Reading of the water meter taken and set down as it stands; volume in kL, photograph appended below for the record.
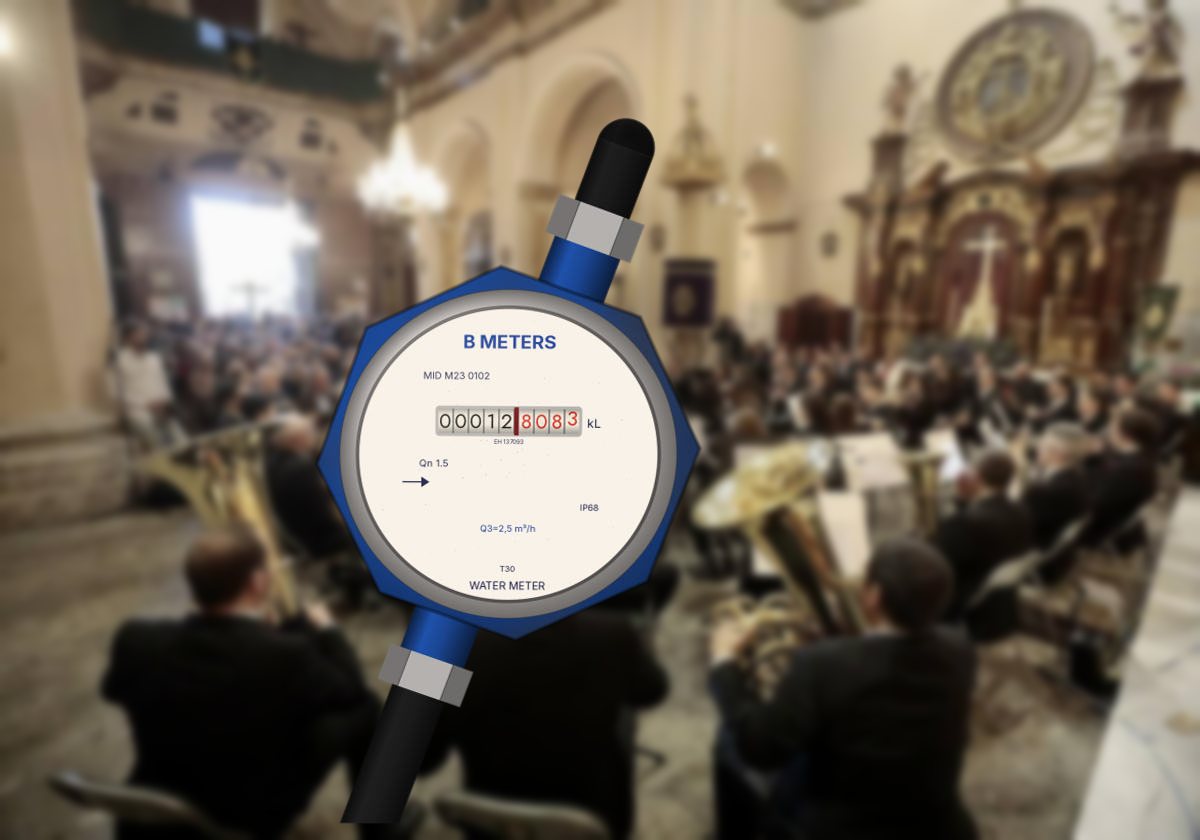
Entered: 12.8083 kL
